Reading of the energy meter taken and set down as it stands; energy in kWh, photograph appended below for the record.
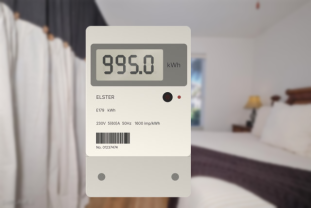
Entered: 995.0 kWh
